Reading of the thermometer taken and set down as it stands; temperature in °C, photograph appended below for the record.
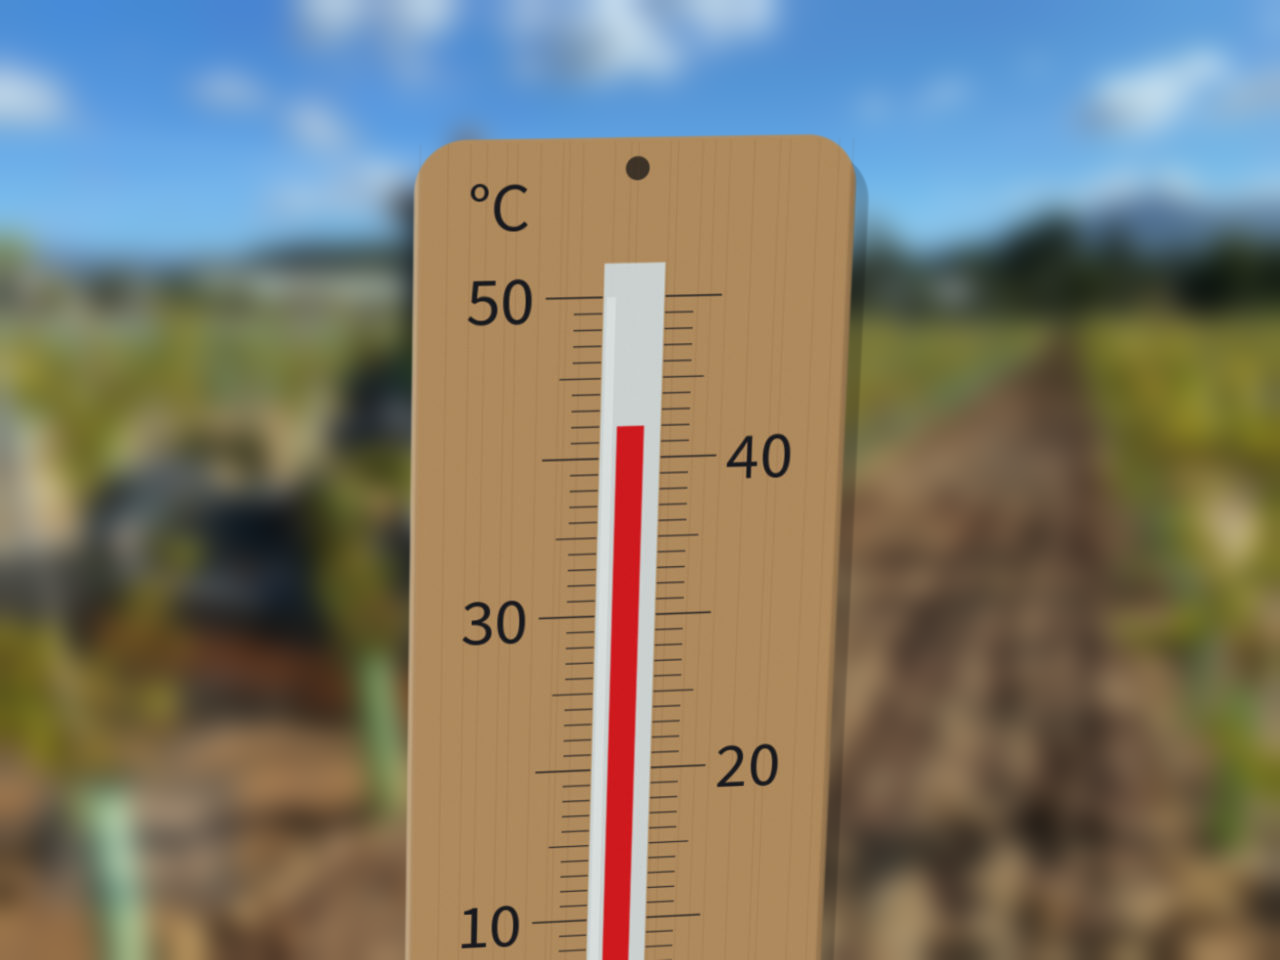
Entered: 42 °C
